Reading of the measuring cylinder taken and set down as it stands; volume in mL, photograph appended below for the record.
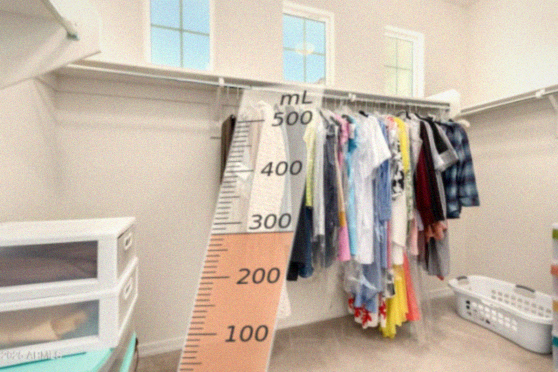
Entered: 280 mL
